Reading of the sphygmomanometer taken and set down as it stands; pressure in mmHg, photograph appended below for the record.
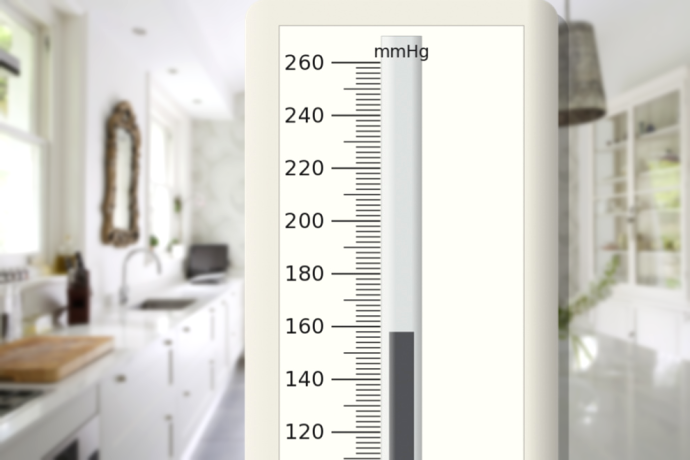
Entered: 158 mmHg
